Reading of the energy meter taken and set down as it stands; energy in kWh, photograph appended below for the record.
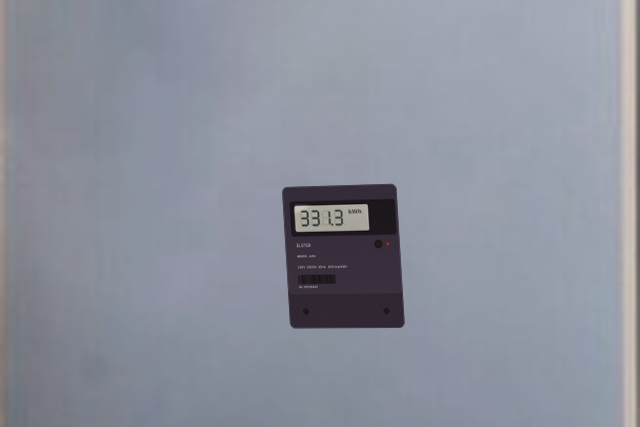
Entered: 331.3 kWh
